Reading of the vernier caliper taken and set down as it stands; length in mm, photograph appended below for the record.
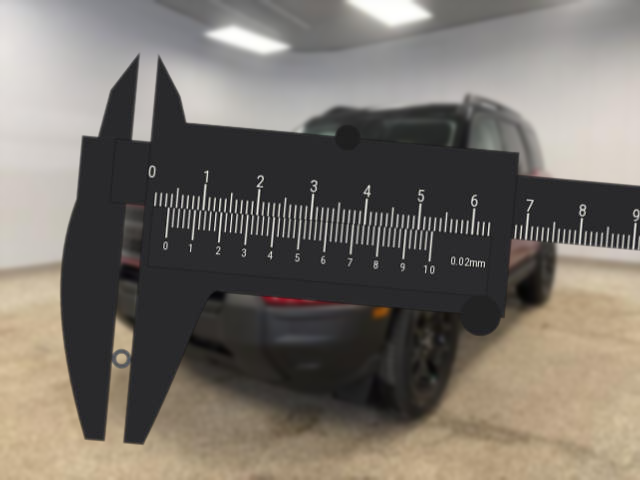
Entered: 3.6 mm
